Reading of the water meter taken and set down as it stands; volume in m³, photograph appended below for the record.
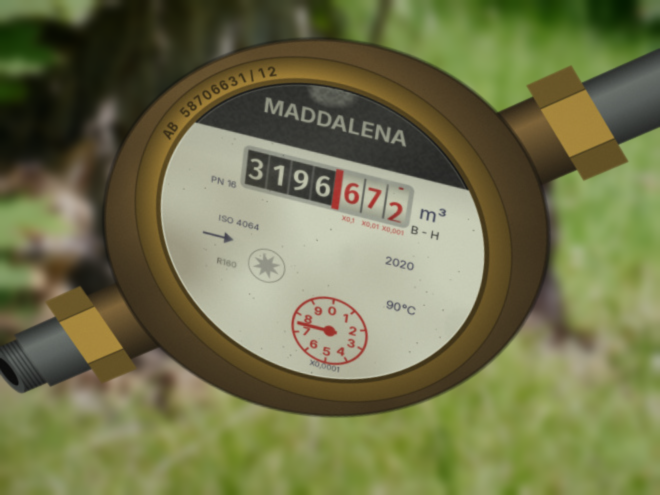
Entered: 3196.6717 m³
